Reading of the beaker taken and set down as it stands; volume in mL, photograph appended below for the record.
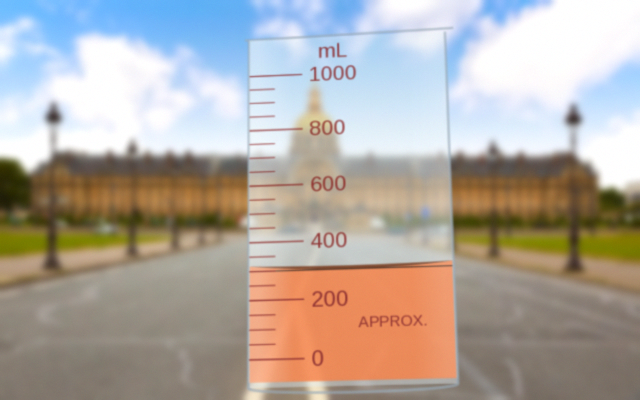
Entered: 300 mL
